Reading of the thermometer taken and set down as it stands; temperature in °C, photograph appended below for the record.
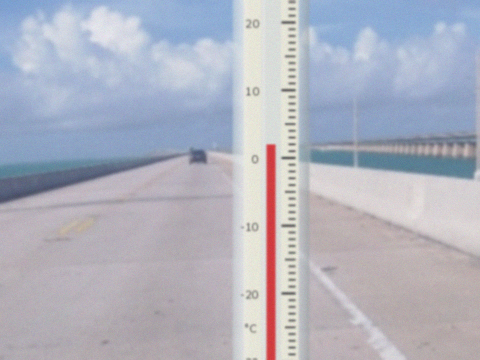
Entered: 2 °C
